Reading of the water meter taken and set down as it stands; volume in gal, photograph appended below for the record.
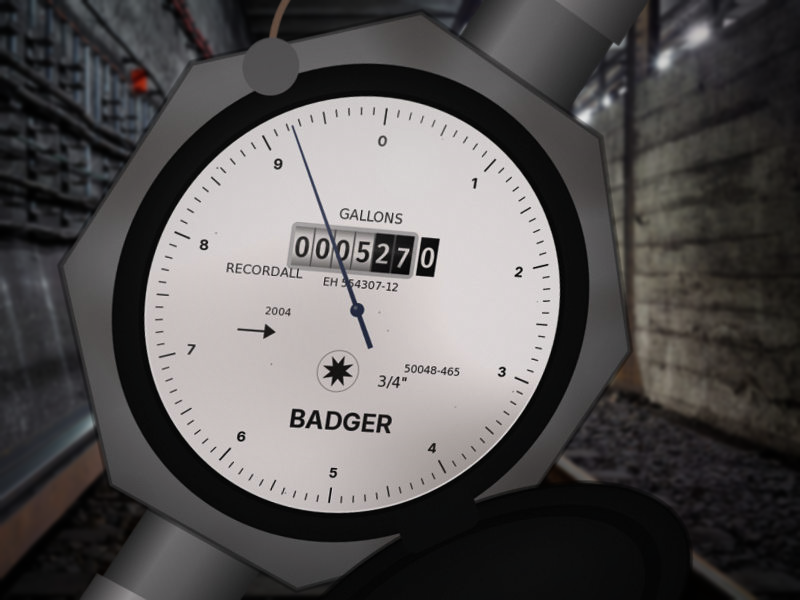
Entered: 5269.2 gal
